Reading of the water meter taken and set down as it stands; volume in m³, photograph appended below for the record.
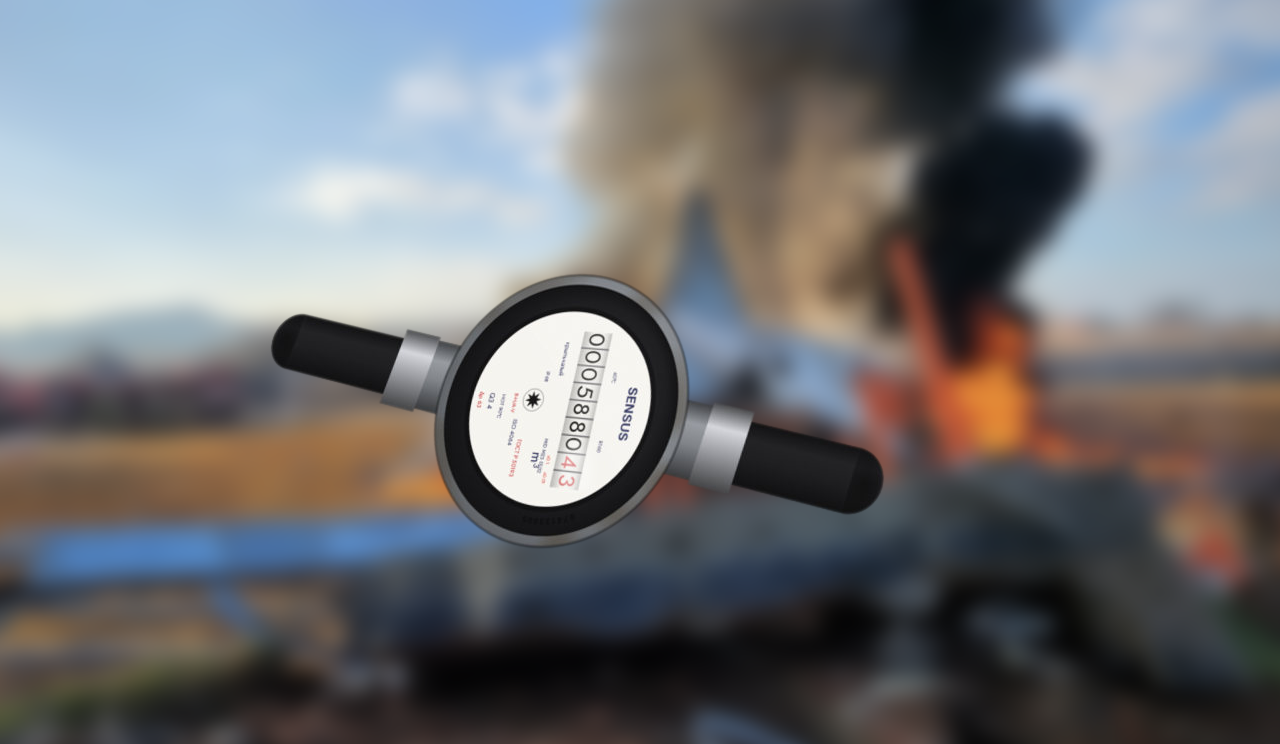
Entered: 5880.43 m³
